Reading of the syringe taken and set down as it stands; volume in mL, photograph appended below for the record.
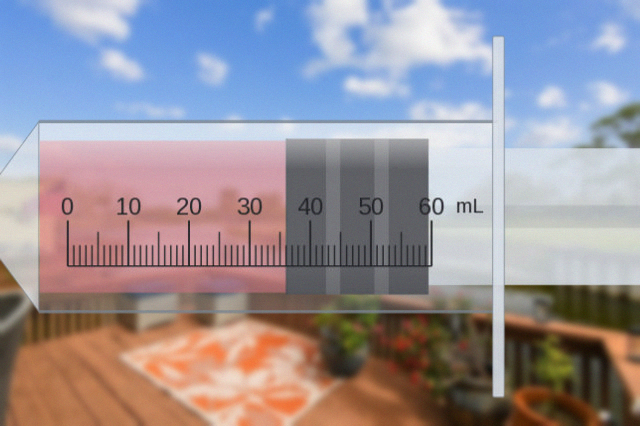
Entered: 36 mL
